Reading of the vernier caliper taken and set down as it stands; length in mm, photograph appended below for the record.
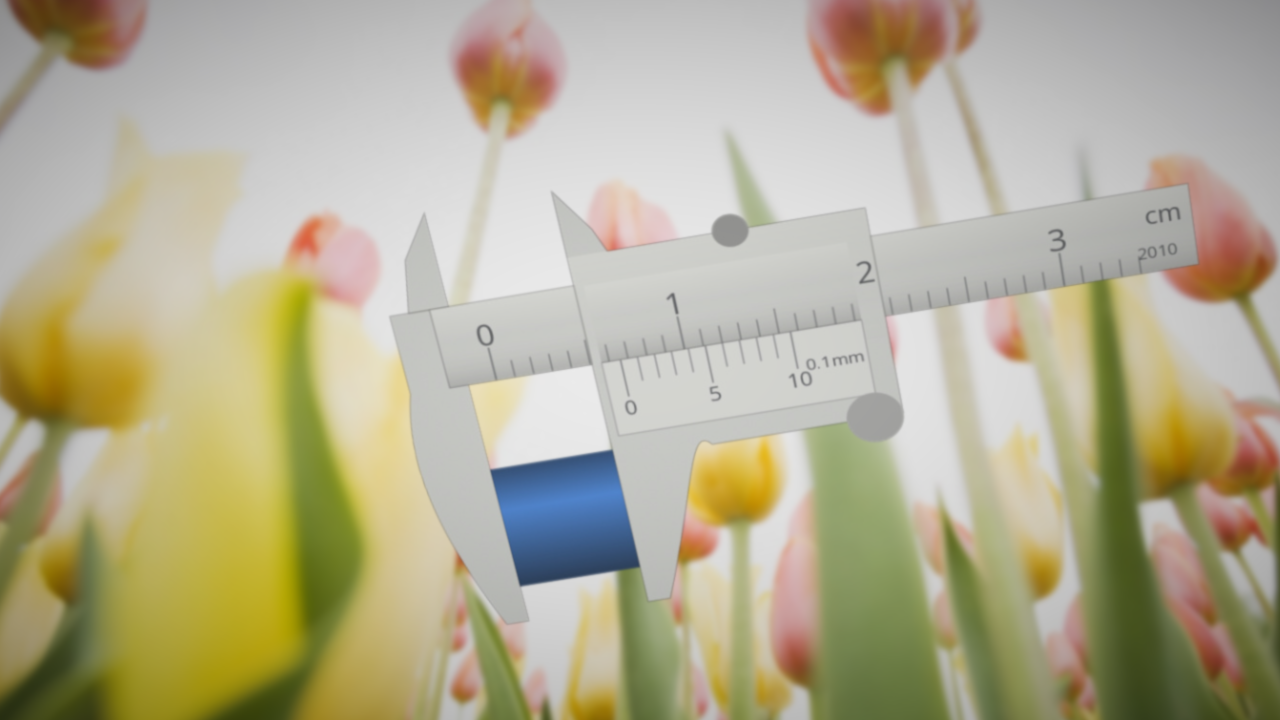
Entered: 6.6 mm
